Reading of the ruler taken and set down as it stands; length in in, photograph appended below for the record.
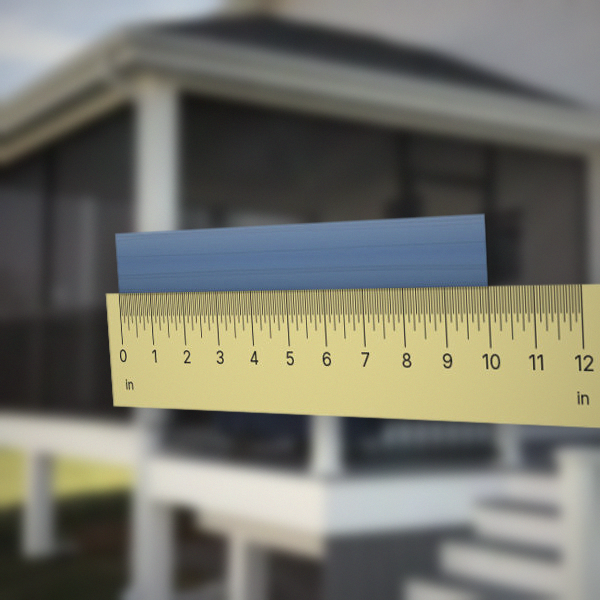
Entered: 10 in
